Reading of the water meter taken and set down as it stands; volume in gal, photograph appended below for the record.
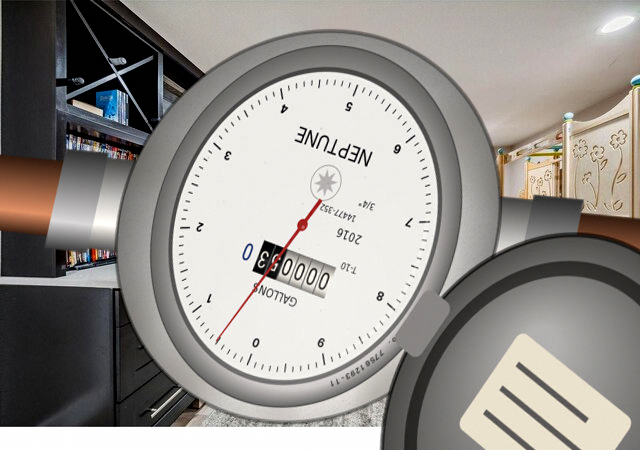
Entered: 530.5 gal
